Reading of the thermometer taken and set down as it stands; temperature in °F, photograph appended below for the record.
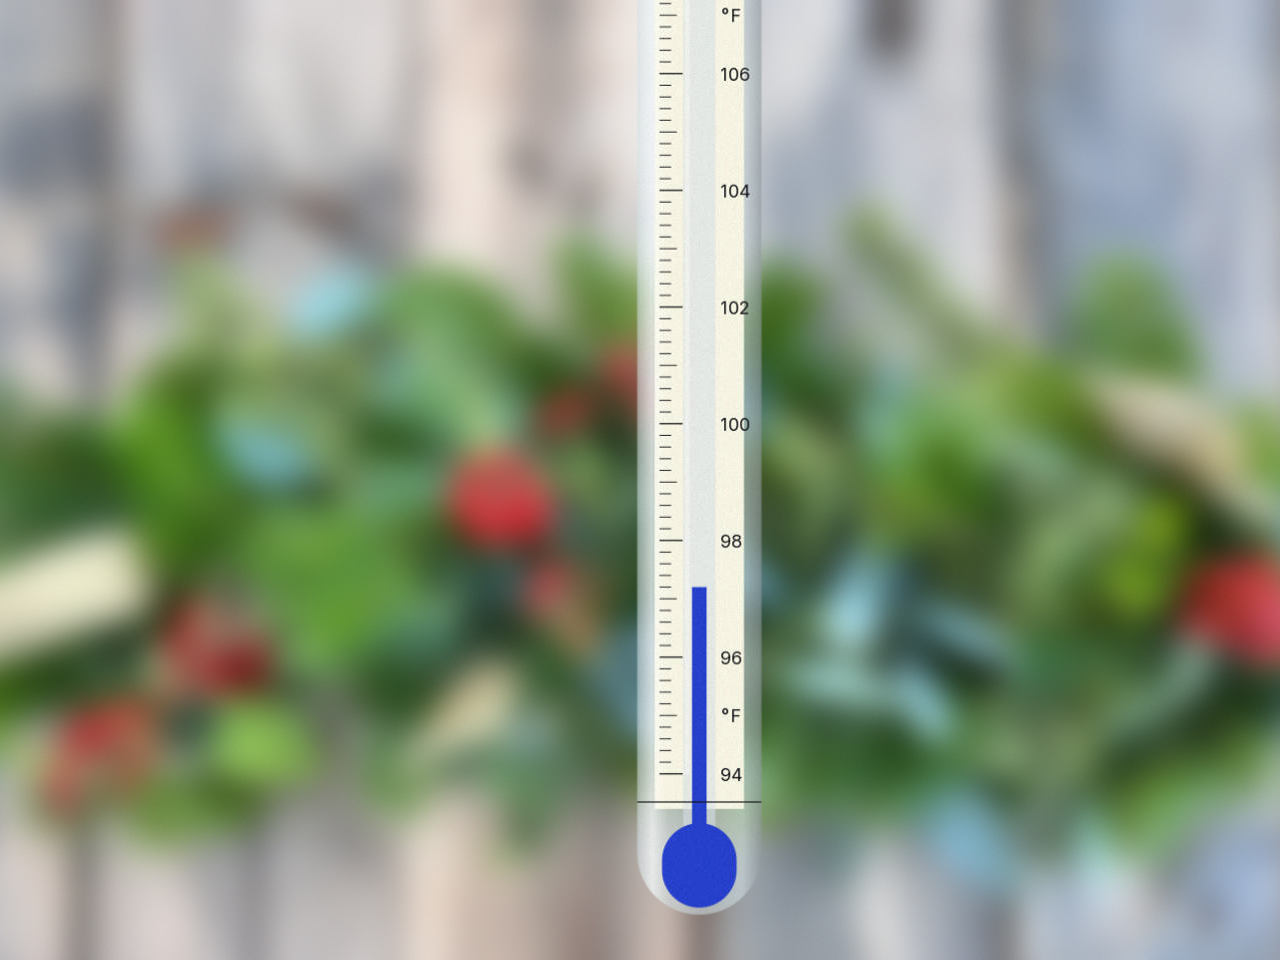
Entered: 97.2 °F
